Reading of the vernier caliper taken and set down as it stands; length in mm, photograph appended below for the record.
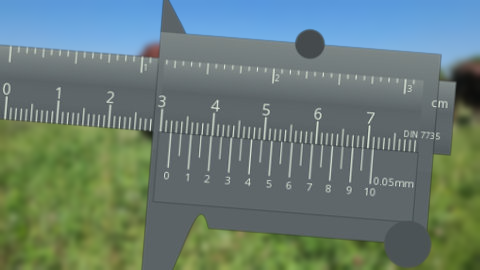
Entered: 32.0 mm
